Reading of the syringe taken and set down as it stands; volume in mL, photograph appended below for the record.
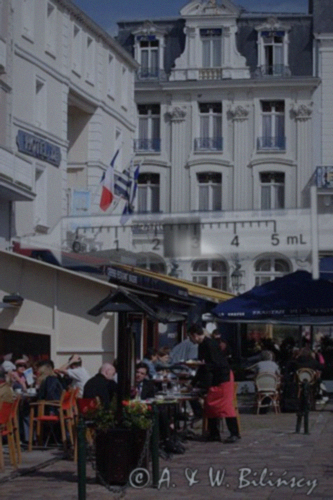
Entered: 2.2 mL
